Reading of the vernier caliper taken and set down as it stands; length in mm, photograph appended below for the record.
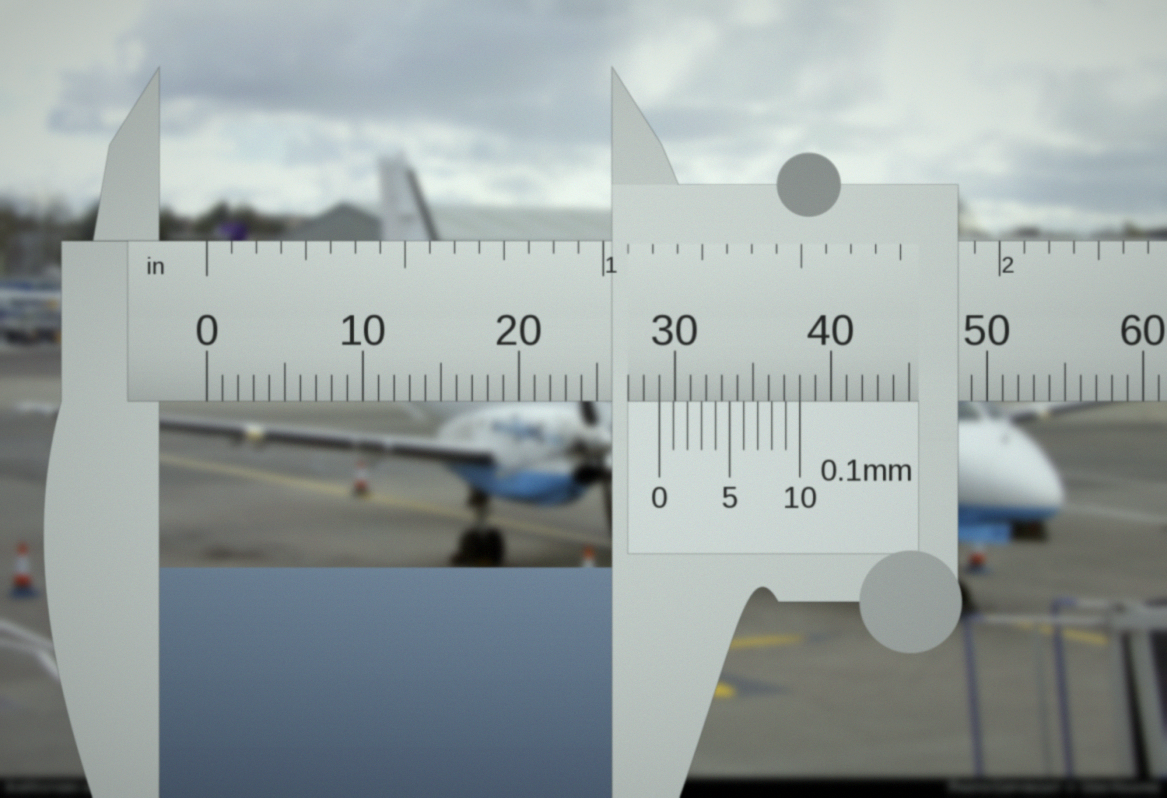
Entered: 29.0 mm
